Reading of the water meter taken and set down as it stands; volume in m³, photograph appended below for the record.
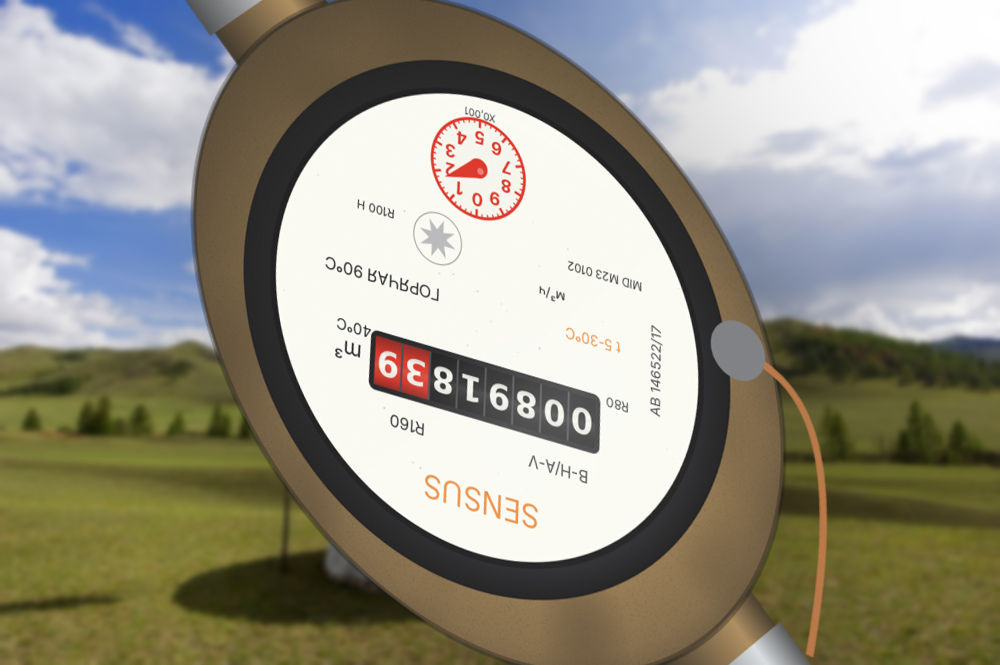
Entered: 8918.391 m³
